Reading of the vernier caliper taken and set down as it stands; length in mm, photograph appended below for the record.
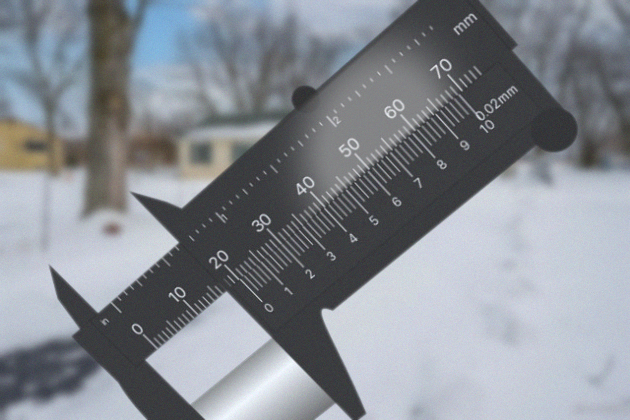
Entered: 20.2 mm
